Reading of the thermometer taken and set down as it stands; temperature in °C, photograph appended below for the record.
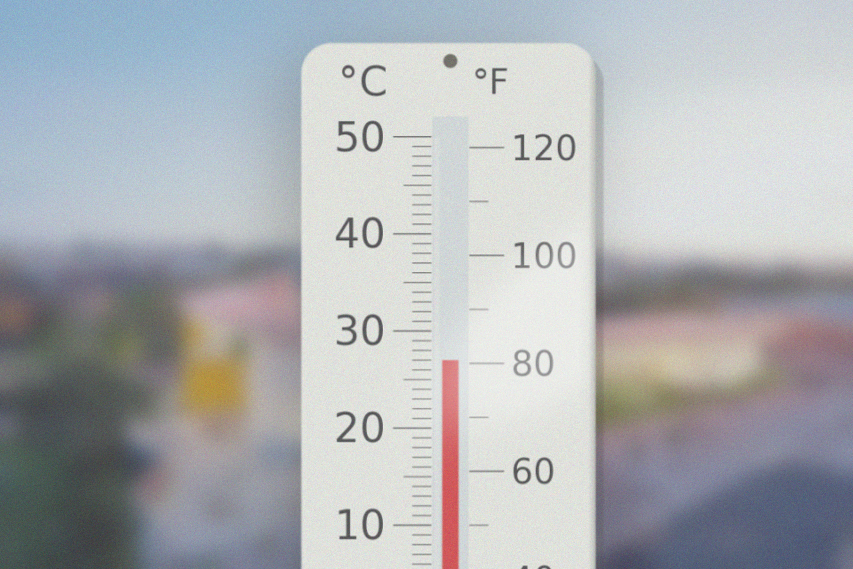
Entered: 27 °C
